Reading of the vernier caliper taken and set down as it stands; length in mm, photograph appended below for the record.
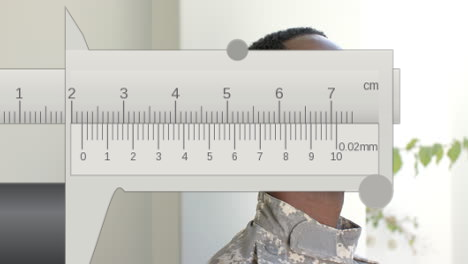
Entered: 22.0 mm
